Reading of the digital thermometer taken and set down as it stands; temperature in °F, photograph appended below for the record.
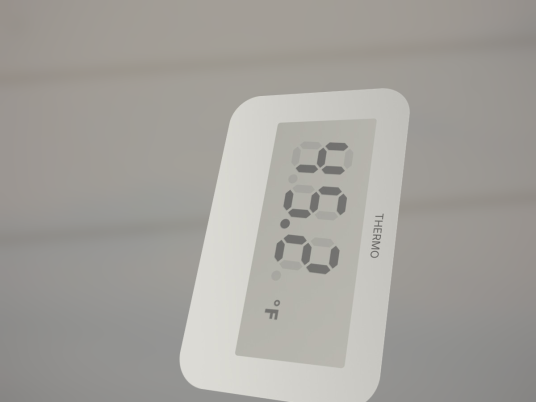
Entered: 45.2 °F
